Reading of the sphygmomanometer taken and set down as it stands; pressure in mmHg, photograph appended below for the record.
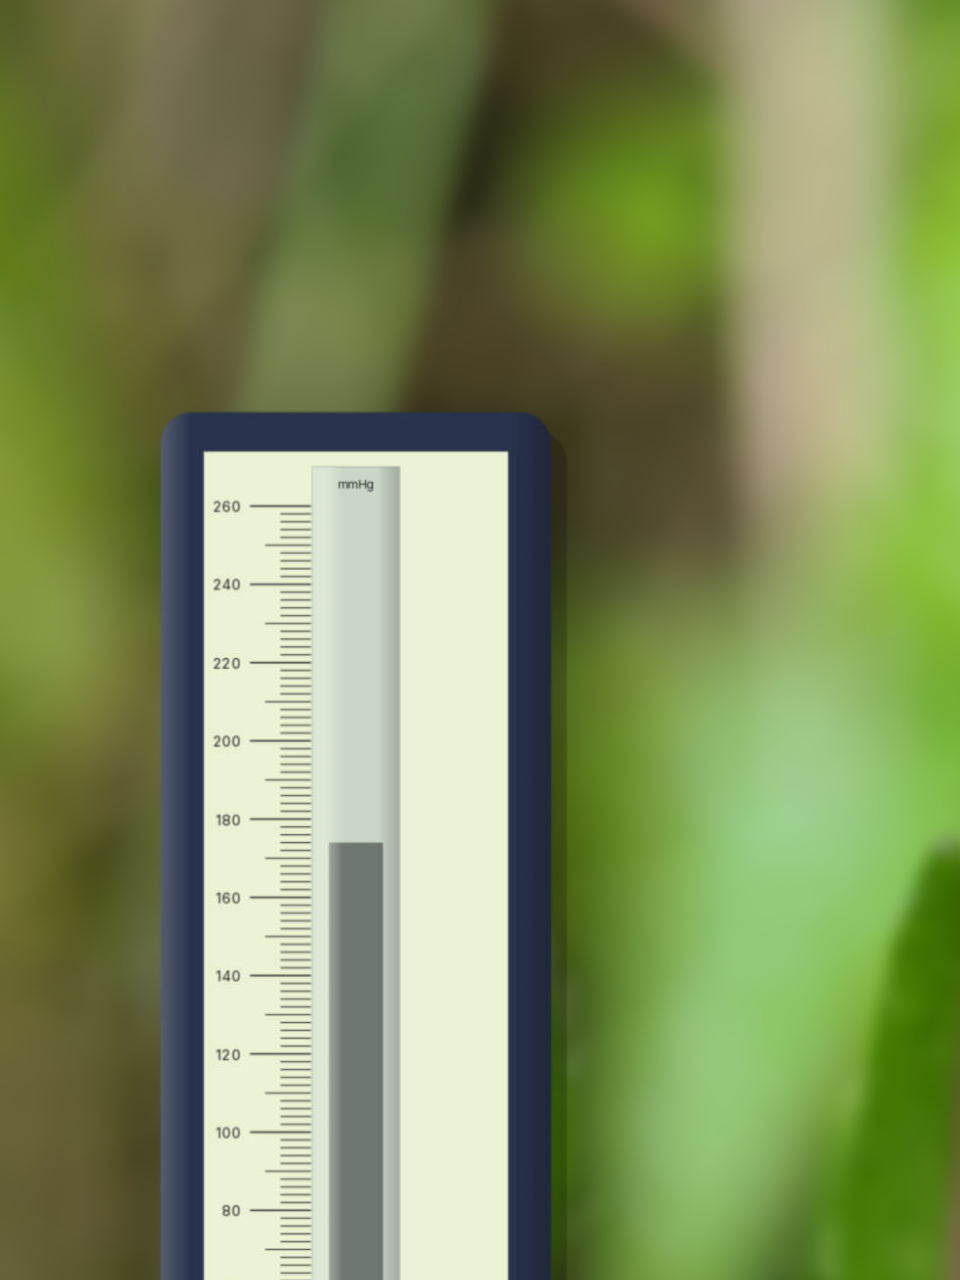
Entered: 174 mmHg
